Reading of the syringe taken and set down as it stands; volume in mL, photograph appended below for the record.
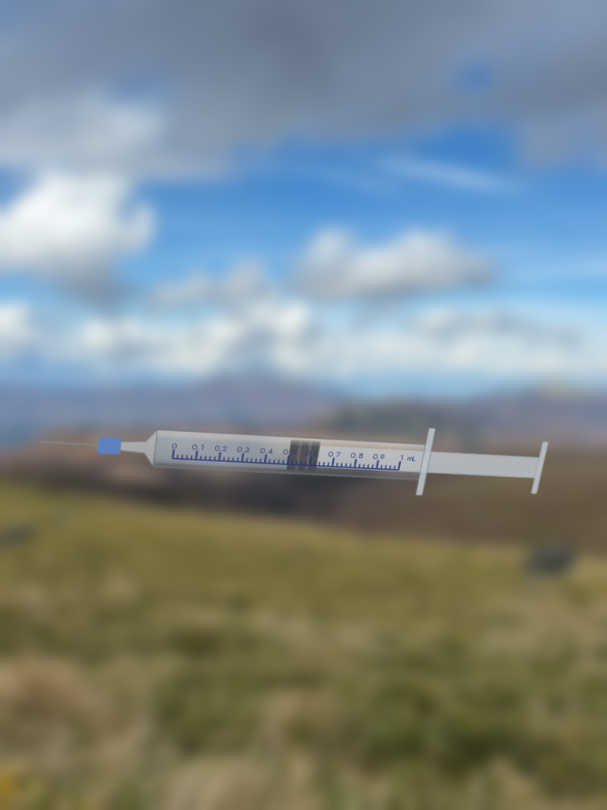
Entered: 0.5 mL
